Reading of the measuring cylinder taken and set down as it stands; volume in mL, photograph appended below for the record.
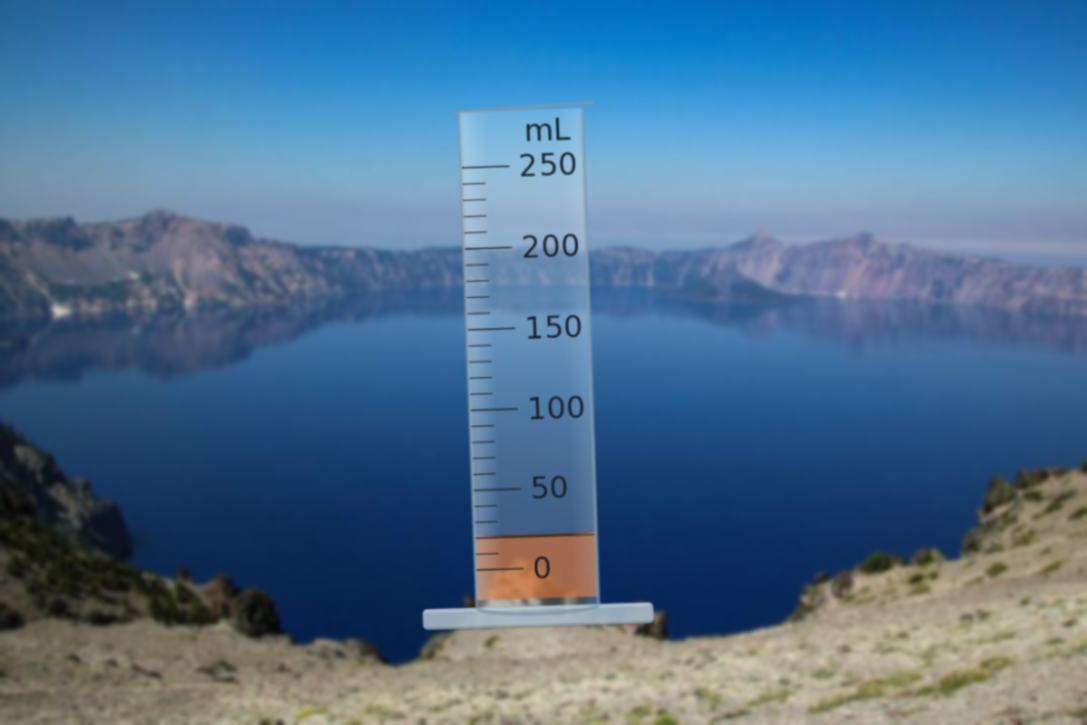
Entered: 20 mL
